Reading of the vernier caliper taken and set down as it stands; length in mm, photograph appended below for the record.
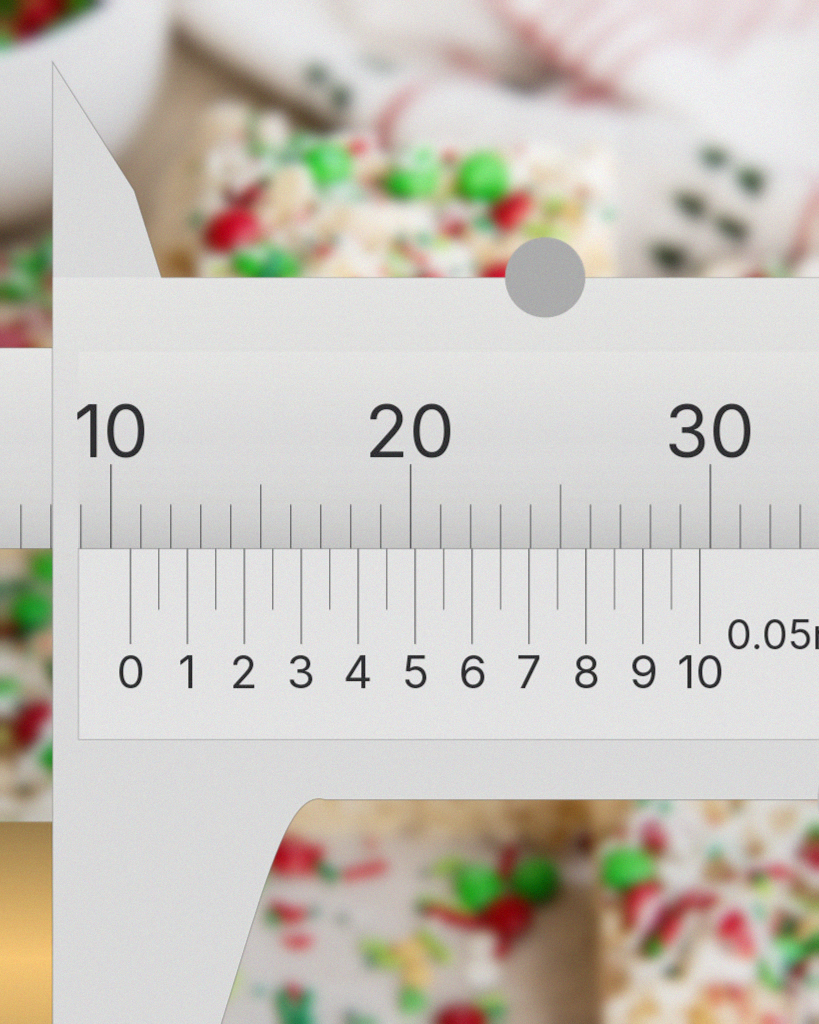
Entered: 10.65 mm
